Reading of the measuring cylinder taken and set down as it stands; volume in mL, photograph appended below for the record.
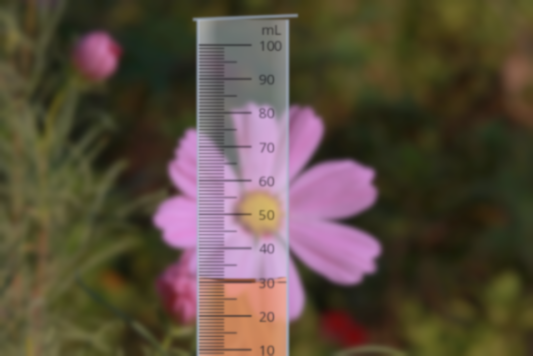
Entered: 30 mL
